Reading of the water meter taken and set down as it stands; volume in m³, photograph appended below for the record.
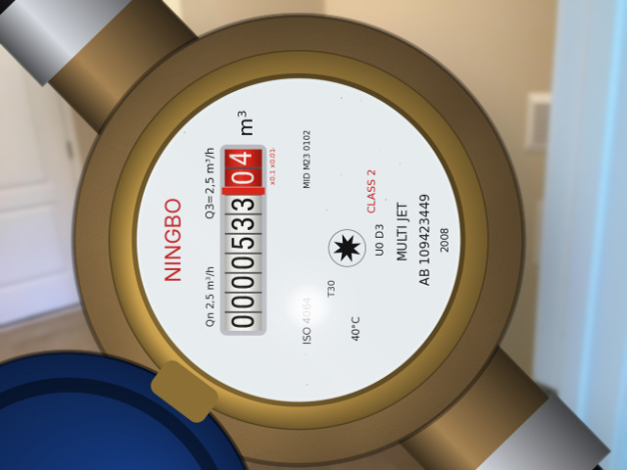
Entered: 533.04 m³
